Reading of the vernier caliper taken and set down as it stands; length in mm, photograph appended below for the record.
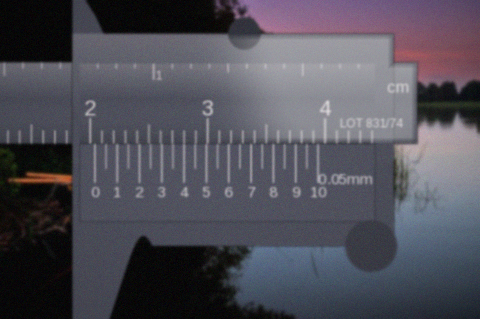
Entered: 20.4 mm
